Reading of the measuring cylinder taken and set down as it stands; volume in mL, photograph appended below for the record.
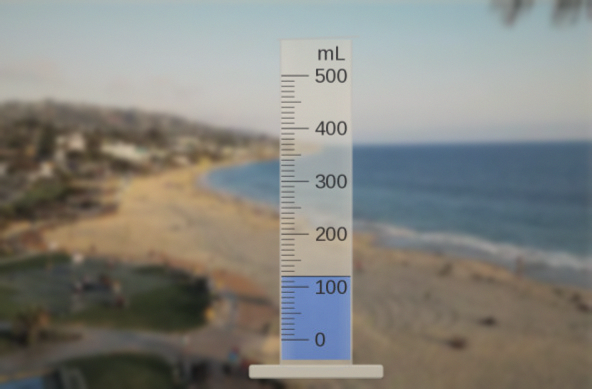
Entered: 120 mL
